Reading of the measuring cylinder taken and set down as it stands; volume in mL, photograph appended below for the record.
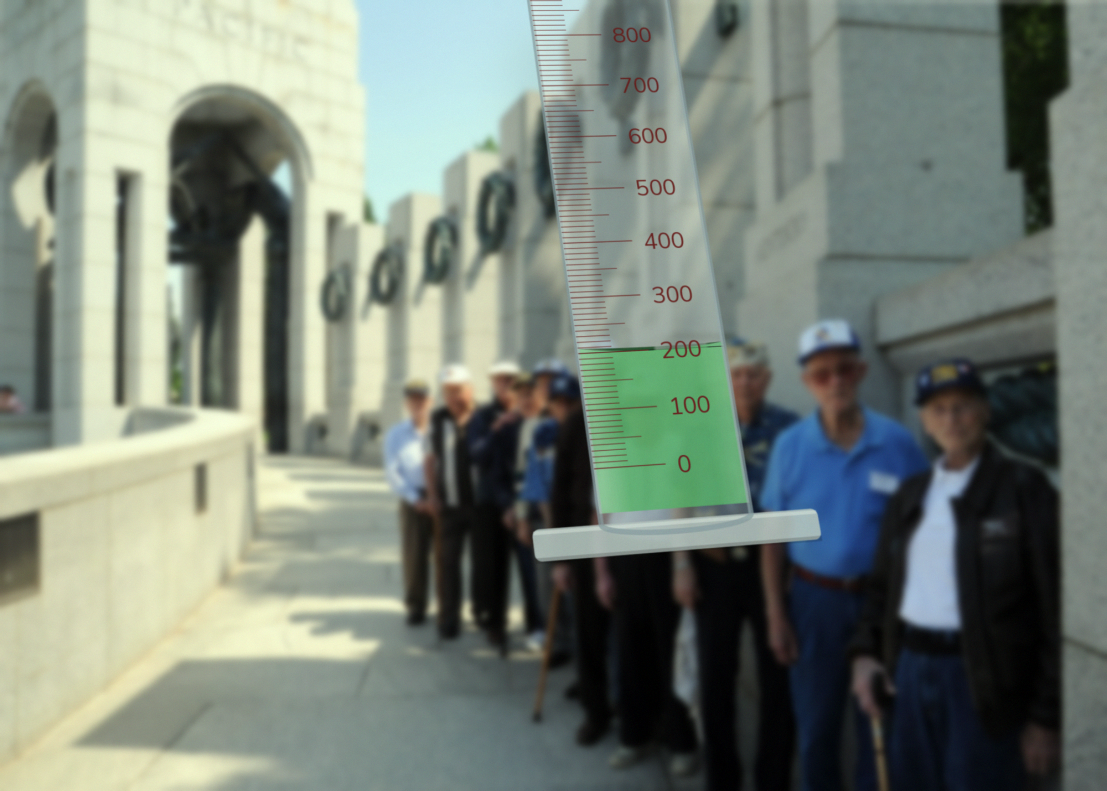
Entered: 200 mL
